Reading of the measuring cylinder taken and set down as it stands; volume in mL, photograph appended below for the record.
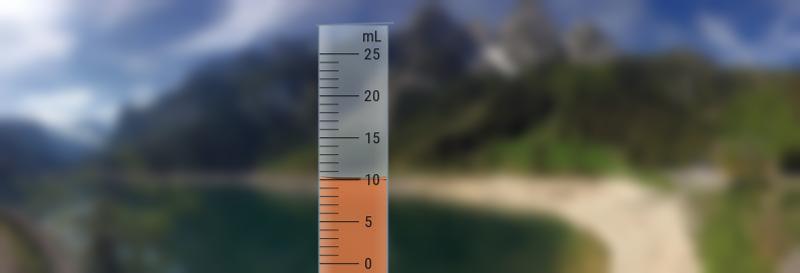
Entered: 10 mL
